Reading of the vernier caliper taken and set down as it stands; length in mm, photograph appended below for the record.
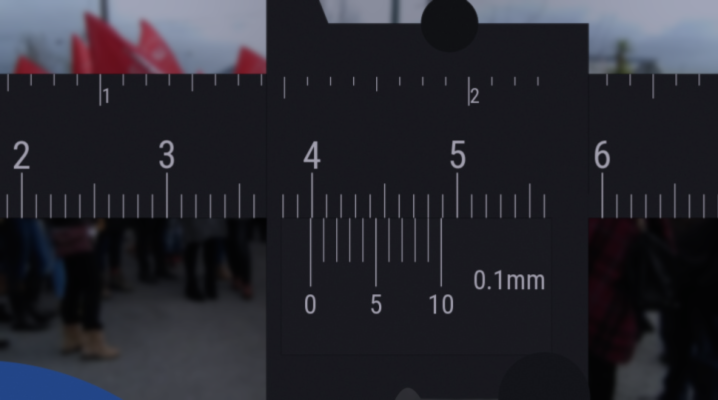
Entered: 39.9 mm
